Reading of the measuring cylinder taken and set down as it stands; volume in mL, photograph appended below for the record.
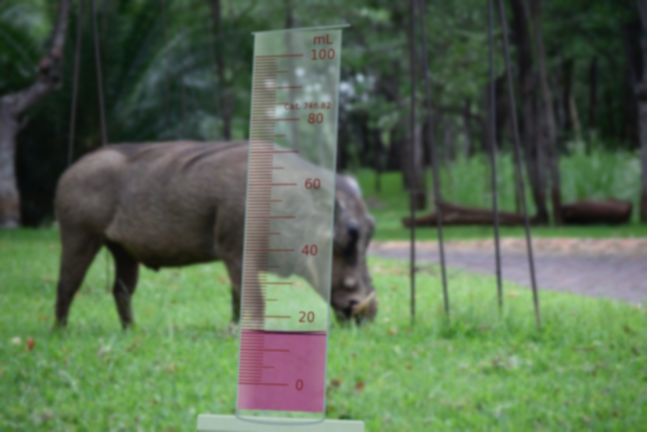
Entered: 15 mL
